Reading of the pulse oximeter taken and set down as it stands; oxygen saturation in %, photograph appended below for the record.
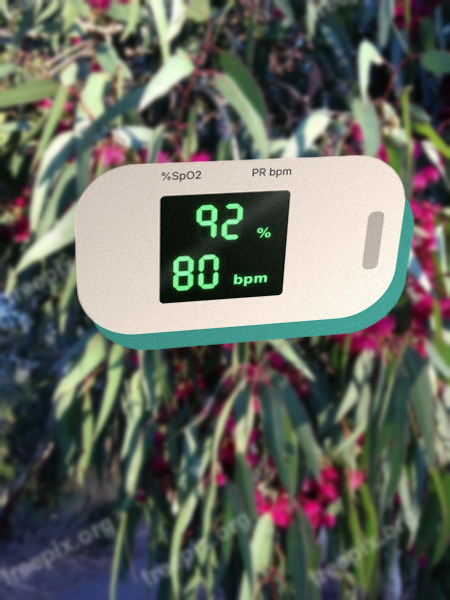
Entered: 92 %
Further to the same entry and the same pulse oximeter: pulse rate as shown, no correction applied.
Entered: 80 bpm
